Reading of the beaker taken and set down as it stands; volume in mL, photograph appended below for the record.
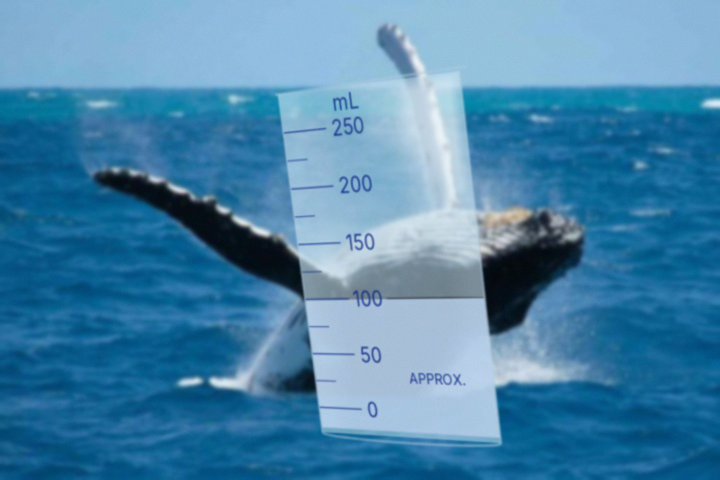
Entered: 100 mL
